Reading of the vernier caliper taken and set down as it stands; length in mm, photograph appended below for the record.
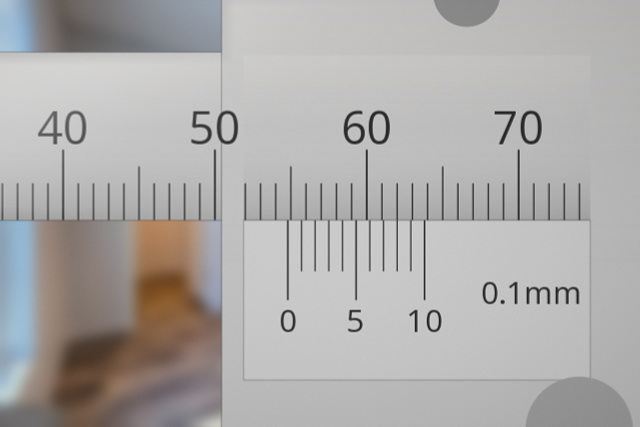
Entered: 54.8 mm
